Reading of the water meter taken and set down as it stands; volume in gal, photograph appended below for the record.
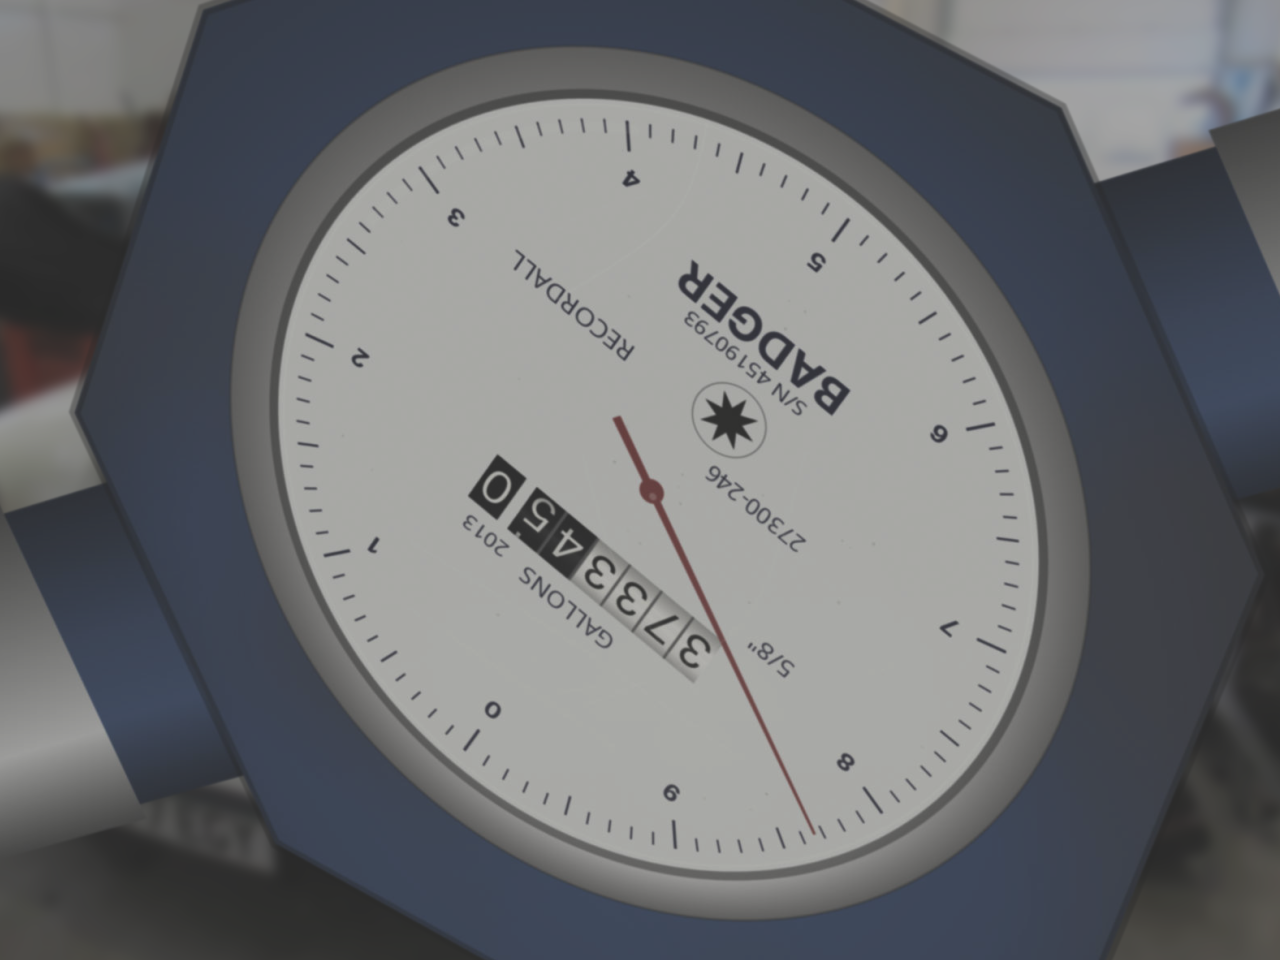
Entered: 3733448.3 gal
